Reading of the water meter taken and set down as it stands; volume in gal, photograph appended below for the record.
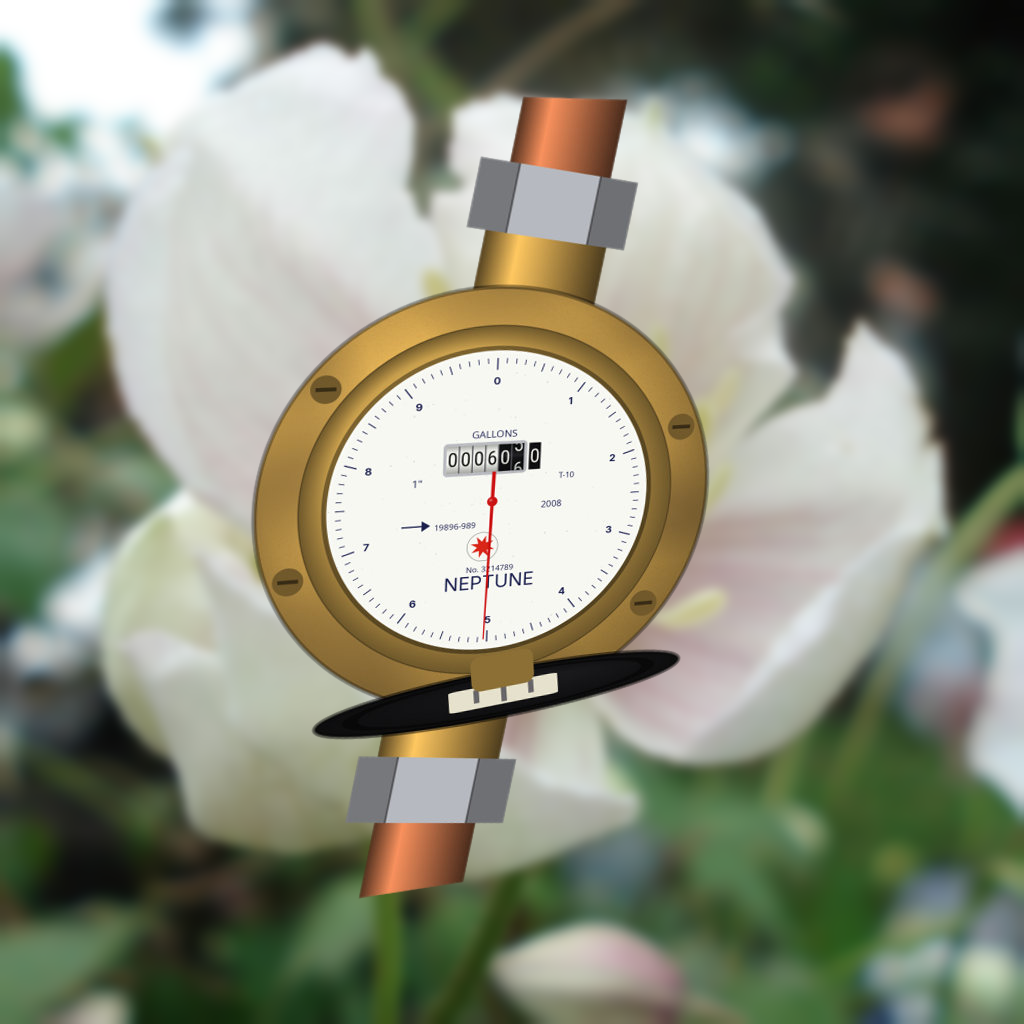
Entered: 6055.0 gal
